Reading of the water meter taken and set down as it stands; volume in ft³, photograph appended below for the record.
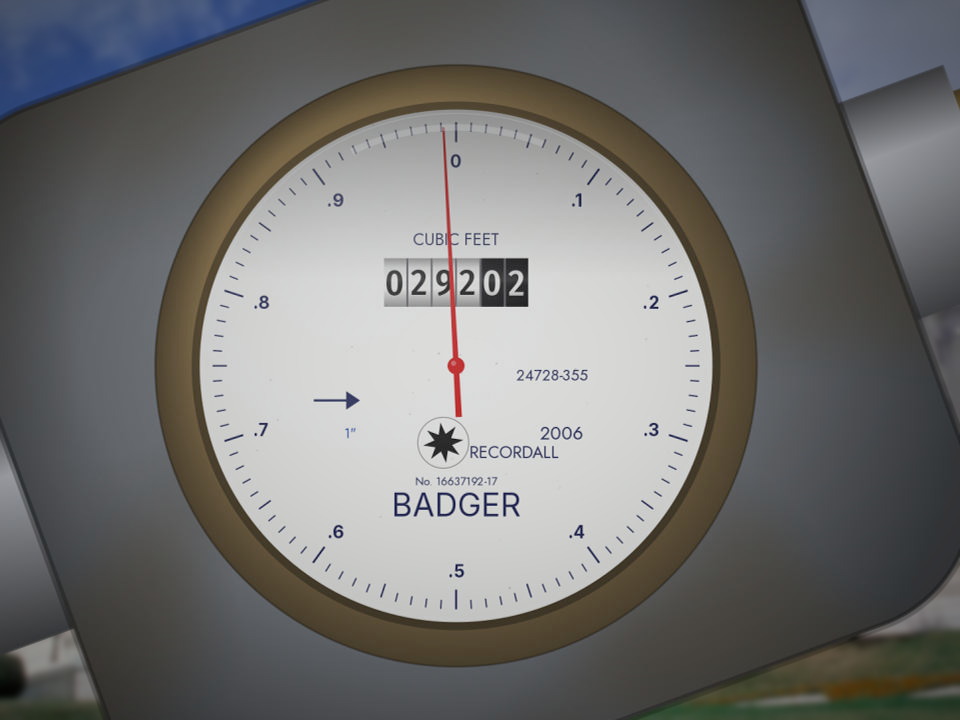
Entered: 29201.99 ft³
